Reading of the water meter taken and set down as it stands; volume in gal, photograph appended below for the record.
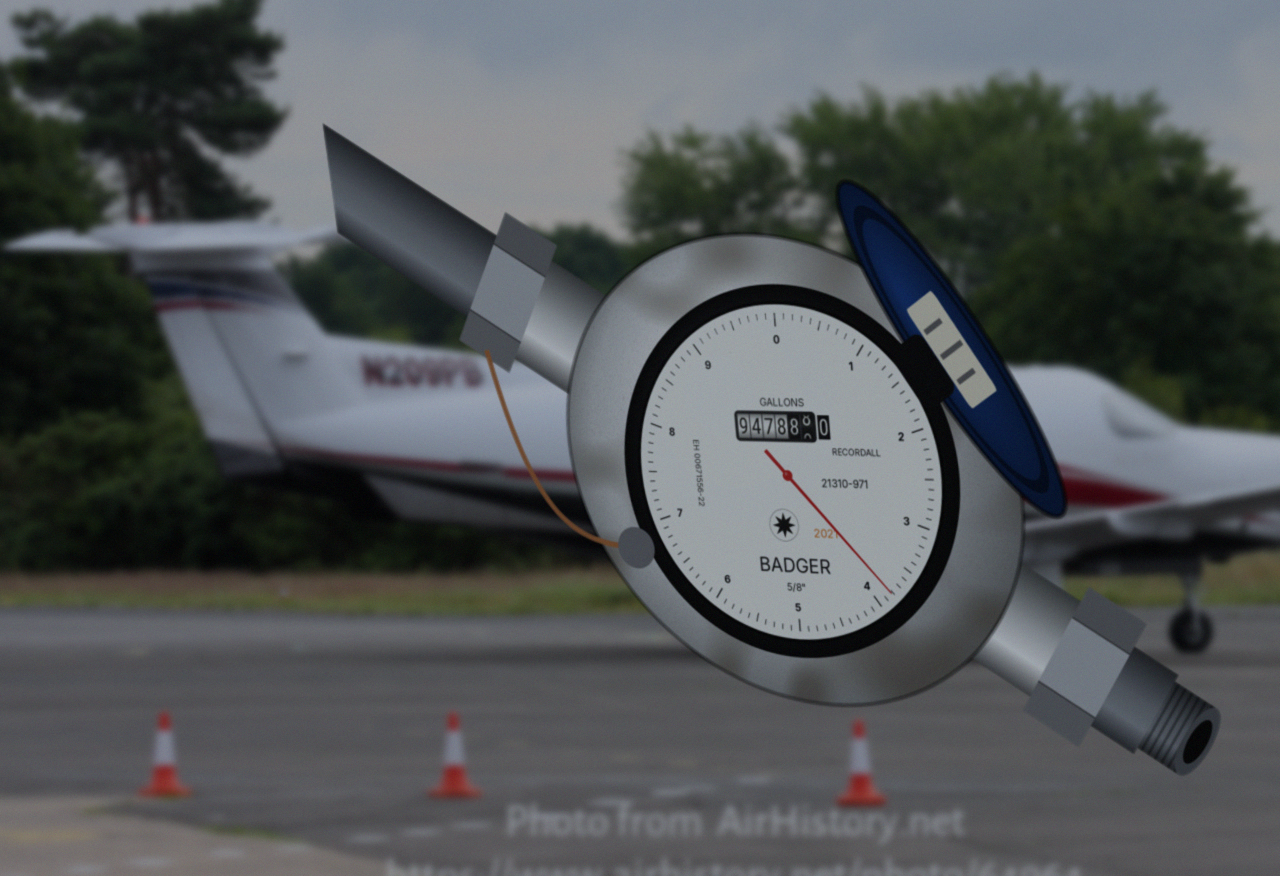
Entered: 9478883.8 gal
